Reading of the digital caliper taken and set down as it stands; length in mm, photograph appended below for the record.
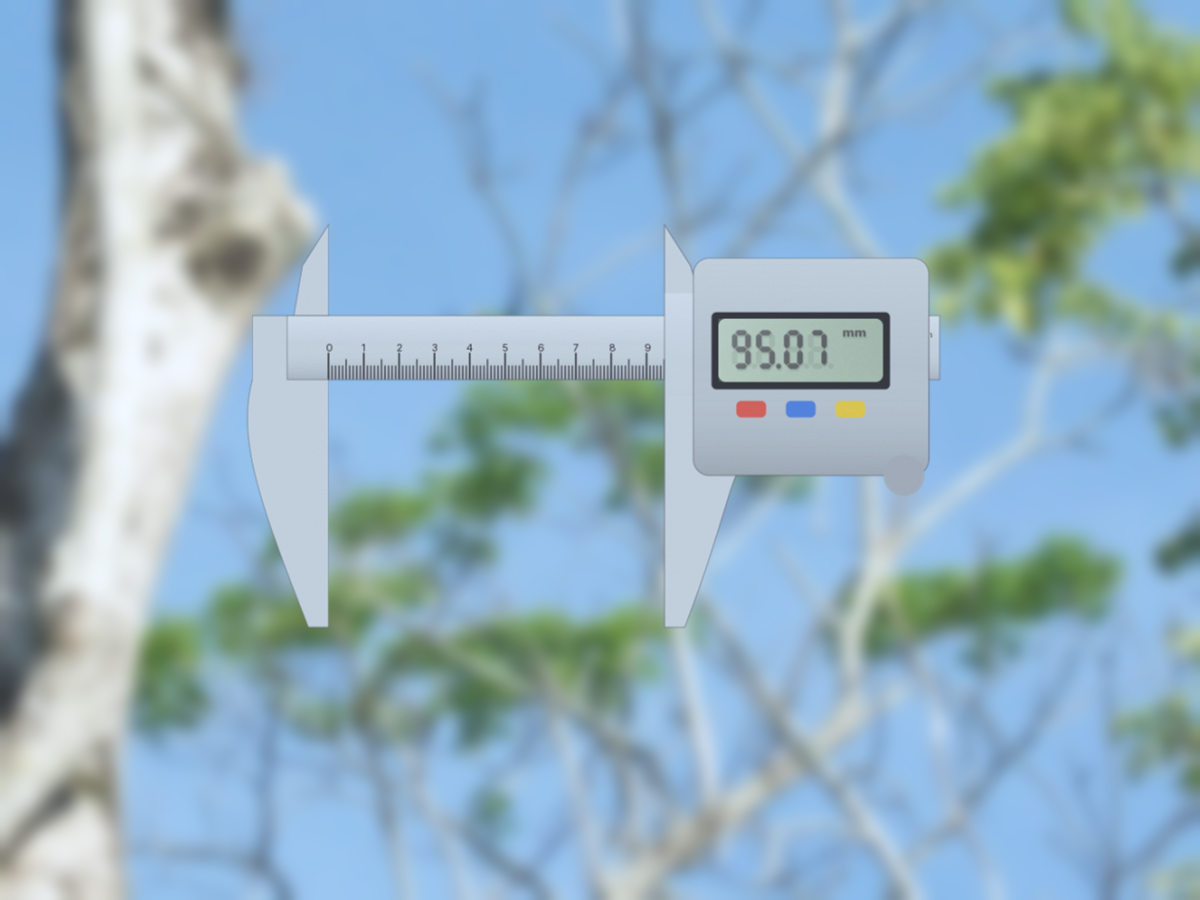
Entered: 95.07 mm
